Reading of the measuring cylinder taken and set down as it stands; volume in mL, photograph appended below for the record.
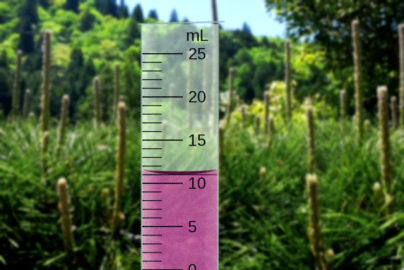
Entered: 11 mL
